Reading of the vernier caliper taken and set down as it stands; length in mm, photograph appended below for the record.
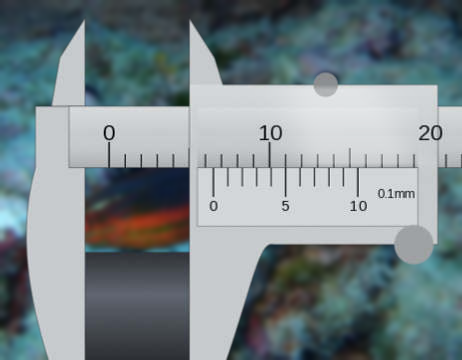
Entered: 6.5 mm
